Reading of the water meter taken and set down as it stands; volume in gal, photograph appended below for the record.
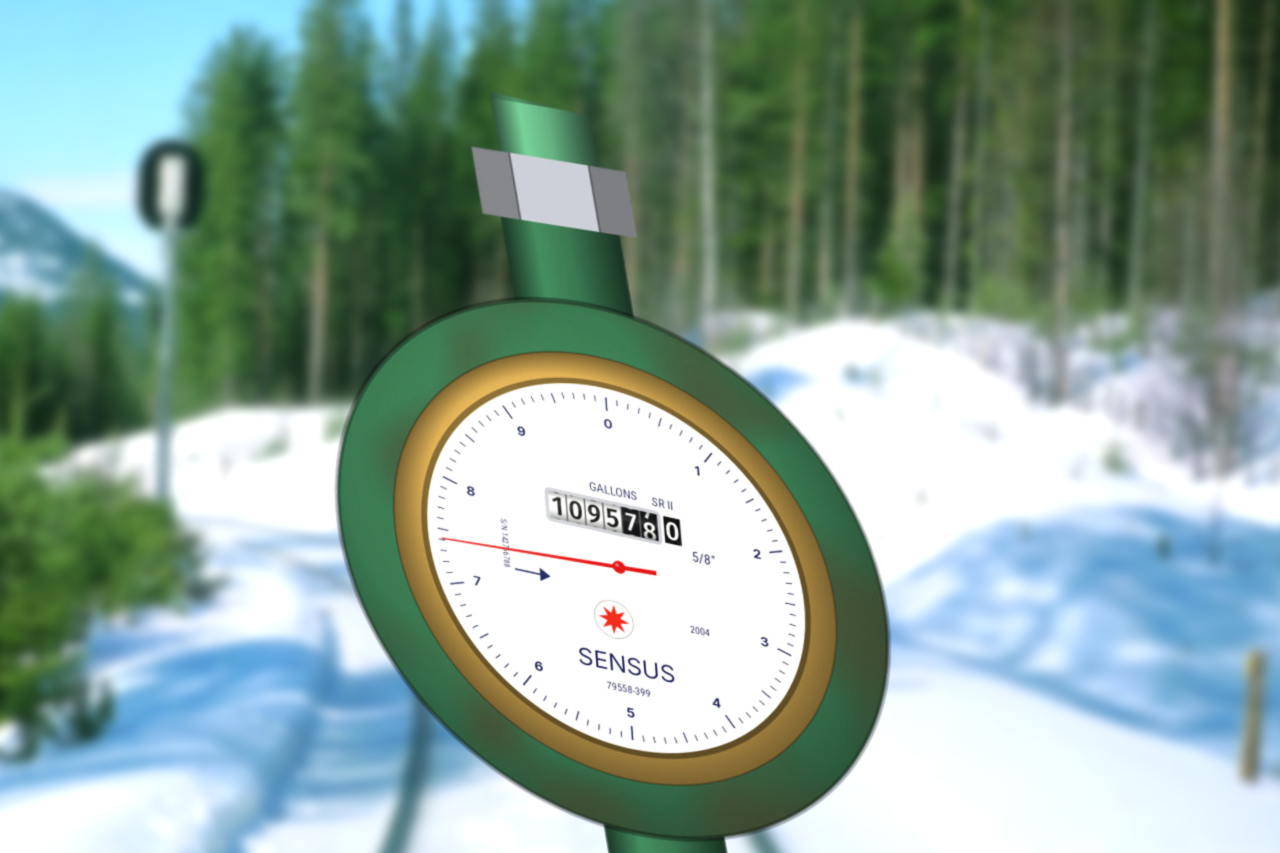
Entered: 1095777.4 gal
